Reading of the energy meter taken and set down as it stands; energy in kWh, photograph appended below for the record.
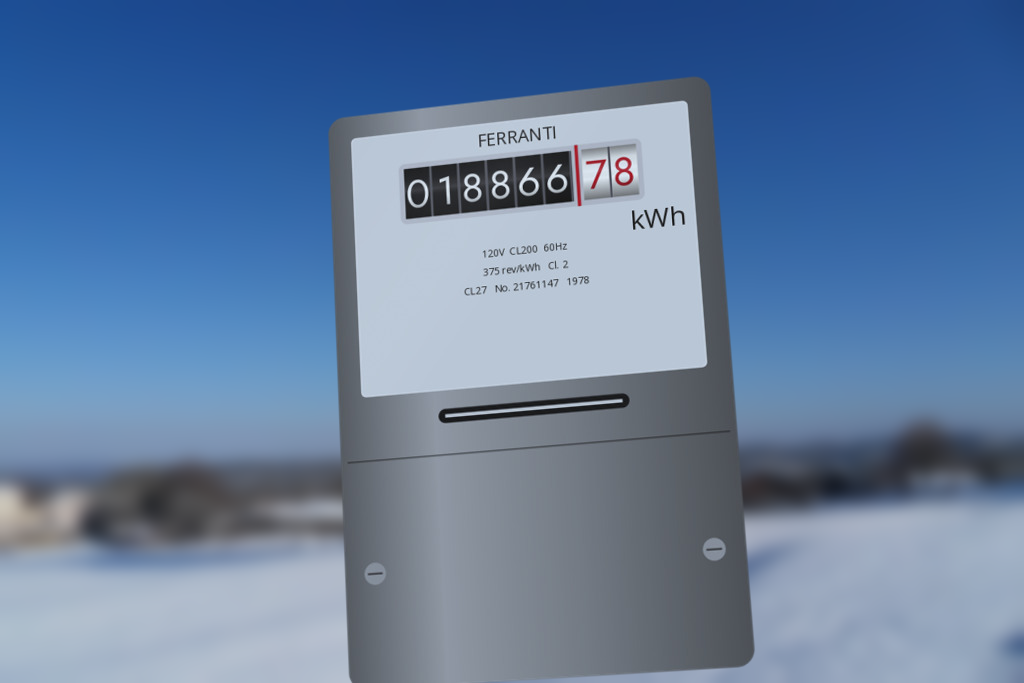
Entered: 18866.78 kWh
